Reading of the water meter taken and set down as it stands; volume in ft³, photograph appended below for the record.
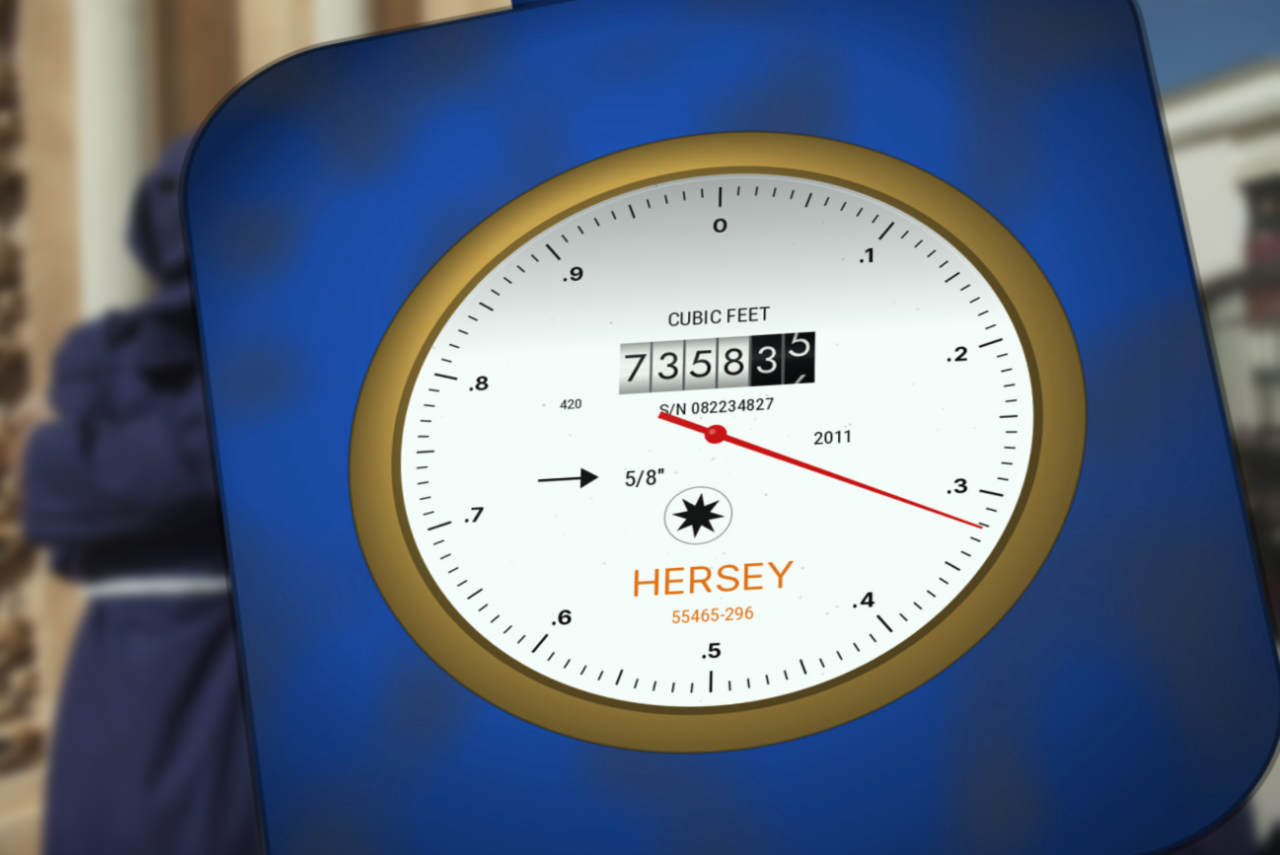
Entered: 735835.32 ft³
